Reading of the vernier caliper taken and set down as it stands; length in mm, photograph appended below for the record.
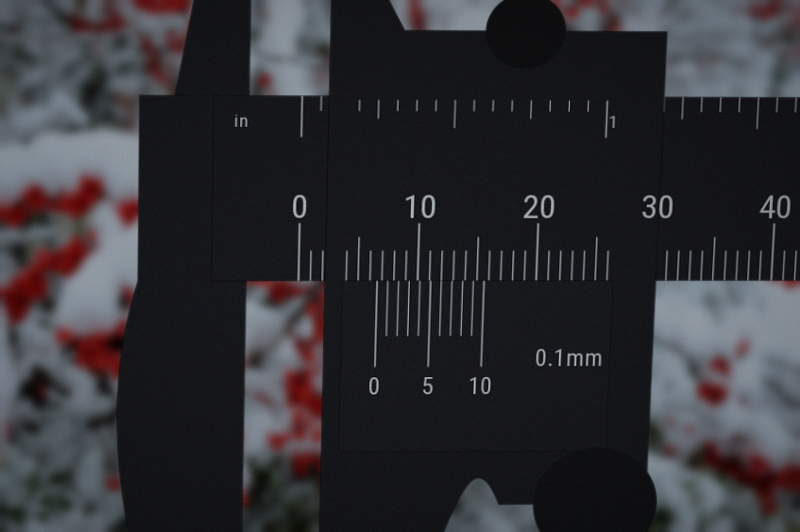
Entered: 6.6 mm
